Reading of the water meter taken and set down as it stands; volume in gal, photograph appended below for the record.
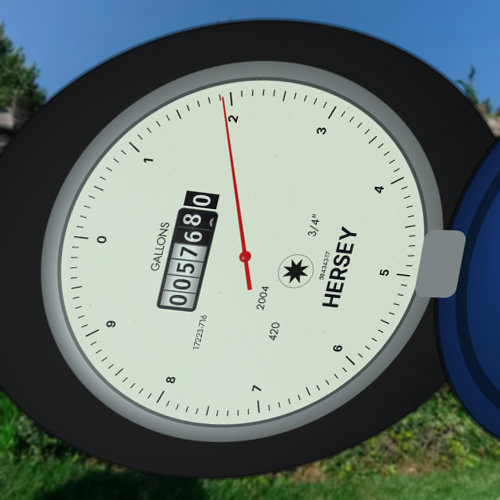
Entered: 57681.9 gal
